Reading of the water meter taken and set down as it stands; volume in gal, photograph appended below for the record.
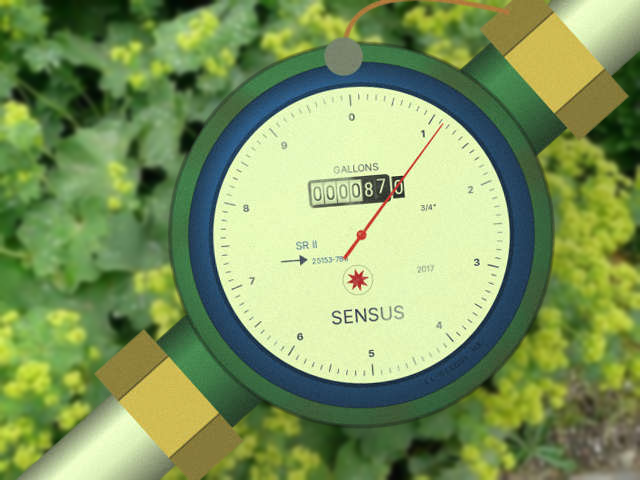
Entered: 871.1 gal
